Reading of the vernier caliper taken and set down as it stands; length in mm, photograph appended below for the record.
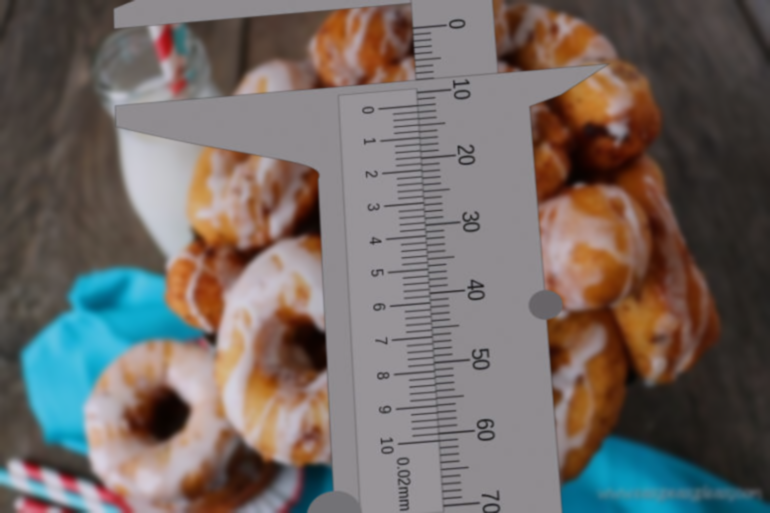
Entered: 12.0 mm
